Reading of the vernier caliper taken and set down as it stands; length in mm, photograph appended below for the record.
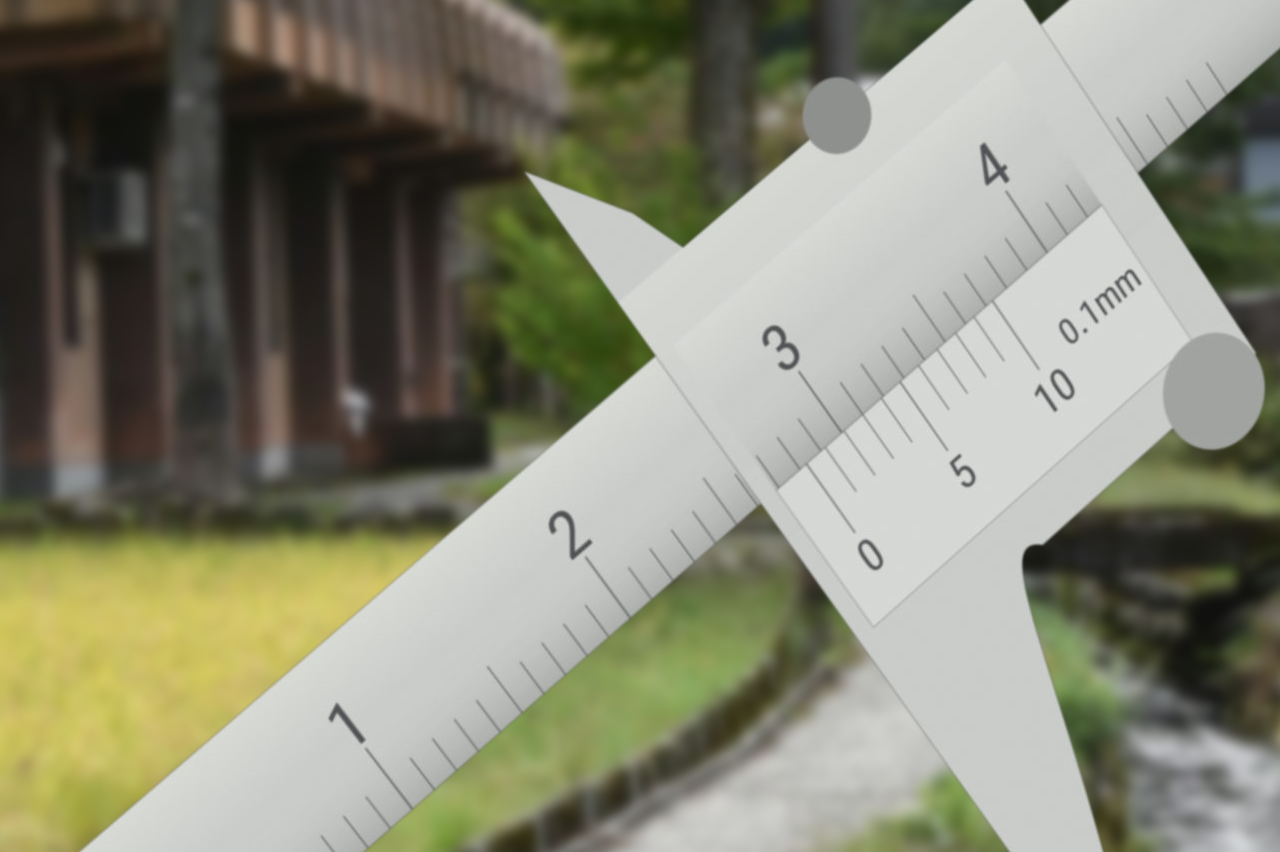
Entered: 28.3 mm
